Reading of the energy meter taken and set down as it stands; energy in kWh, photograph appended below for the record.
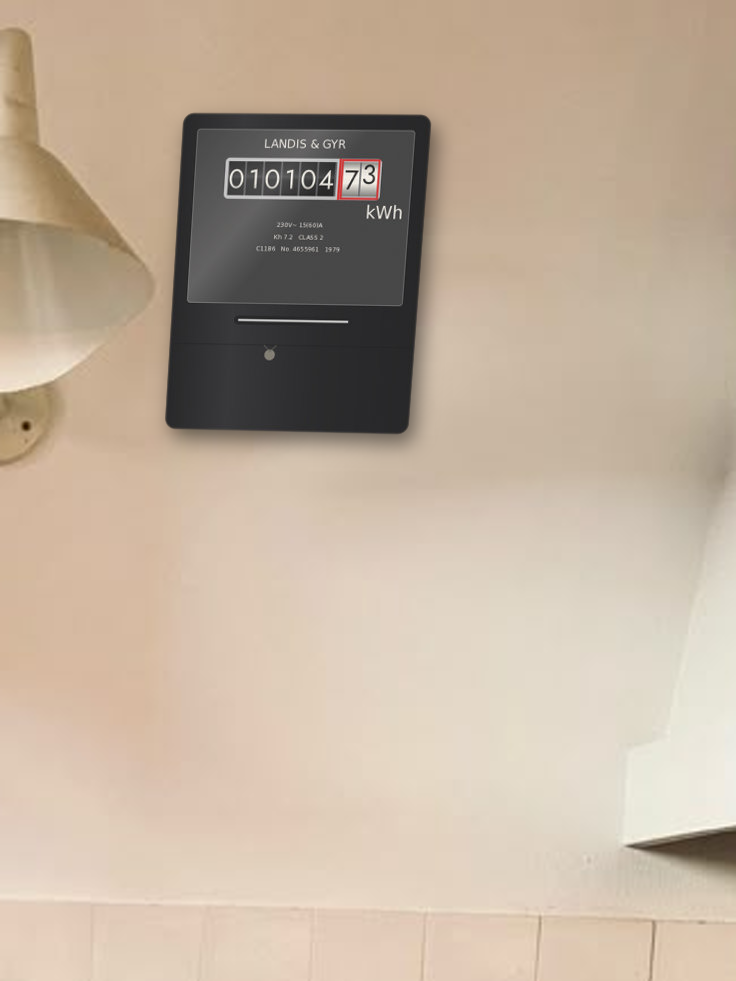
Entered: 10104.73 kWh
